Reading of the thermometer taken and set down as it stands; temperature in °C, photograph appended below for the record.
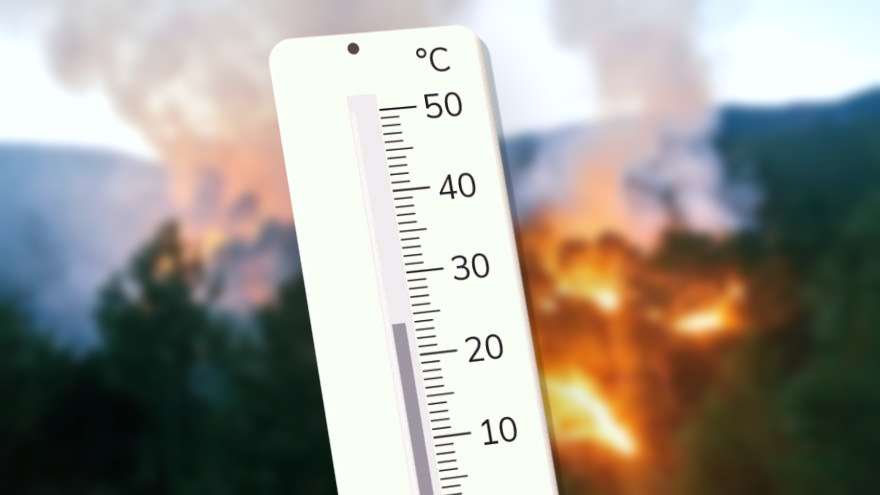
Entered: 24 °C
